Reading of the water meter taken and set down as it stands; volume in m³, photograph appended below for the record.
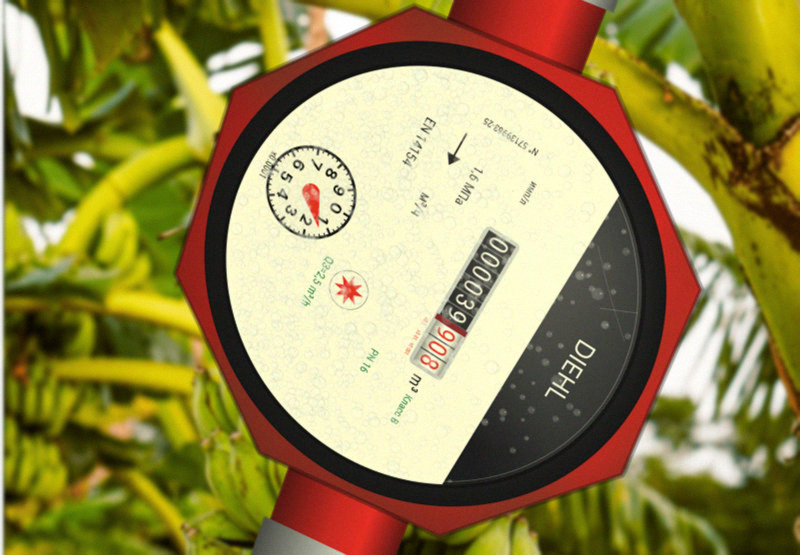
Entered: 39.9081 m³
